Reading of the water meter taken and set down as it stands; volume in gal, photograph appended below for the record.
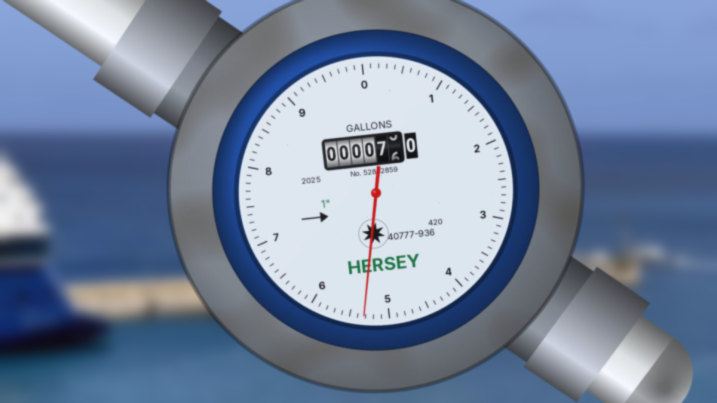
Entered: 755.3 gal
